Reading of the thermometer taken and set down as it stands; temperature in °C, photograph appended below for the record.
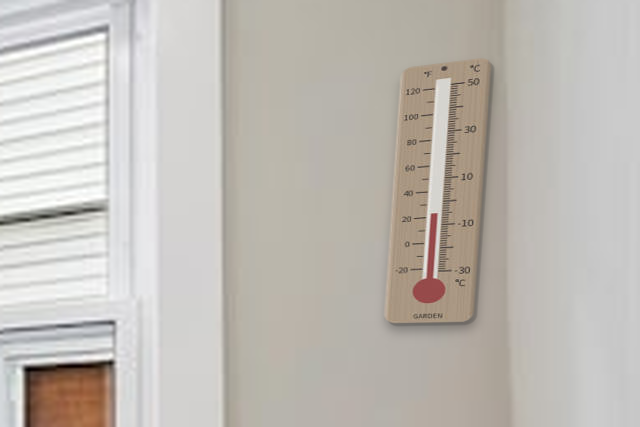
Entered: -5 °C
